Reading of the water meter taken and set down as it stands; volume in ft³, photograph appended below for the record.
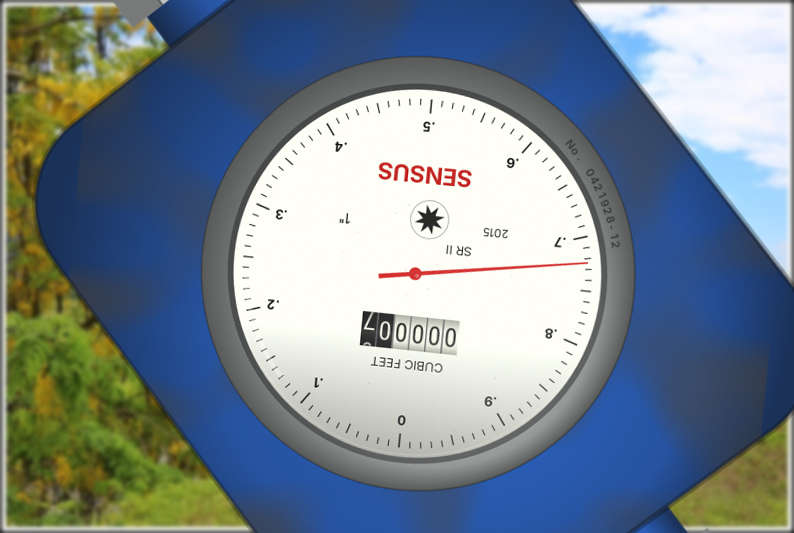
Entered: 6.72 ft³
